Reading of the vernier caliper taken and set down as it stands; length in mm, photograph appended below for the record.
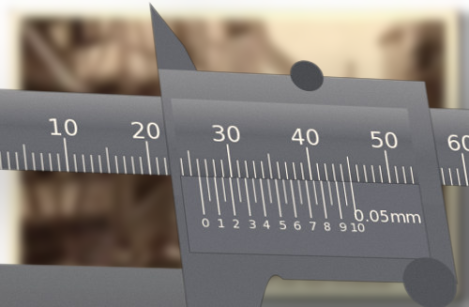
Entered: 26.0 mm
